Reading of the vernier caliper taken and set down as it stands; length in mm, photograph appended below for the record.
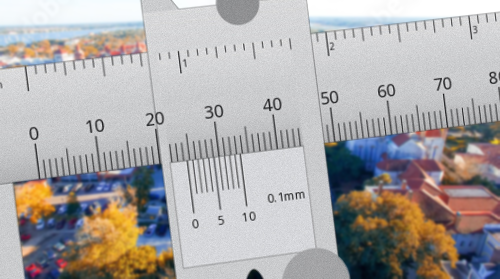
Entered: 24.6 mm
